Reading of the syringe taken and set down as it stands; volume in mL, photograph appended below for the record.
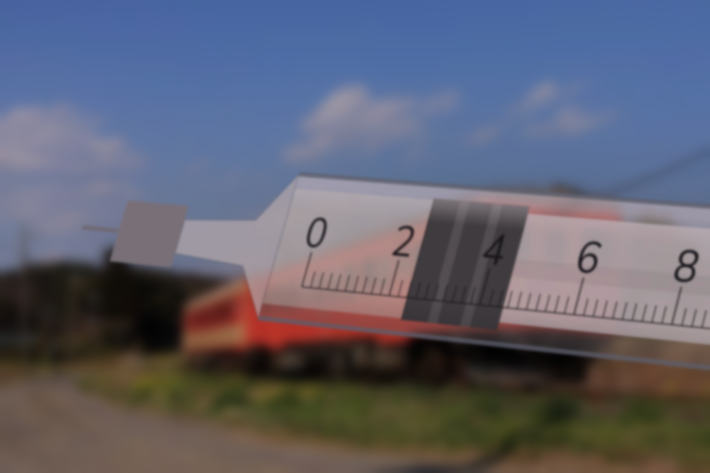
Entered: 2.4 mL
